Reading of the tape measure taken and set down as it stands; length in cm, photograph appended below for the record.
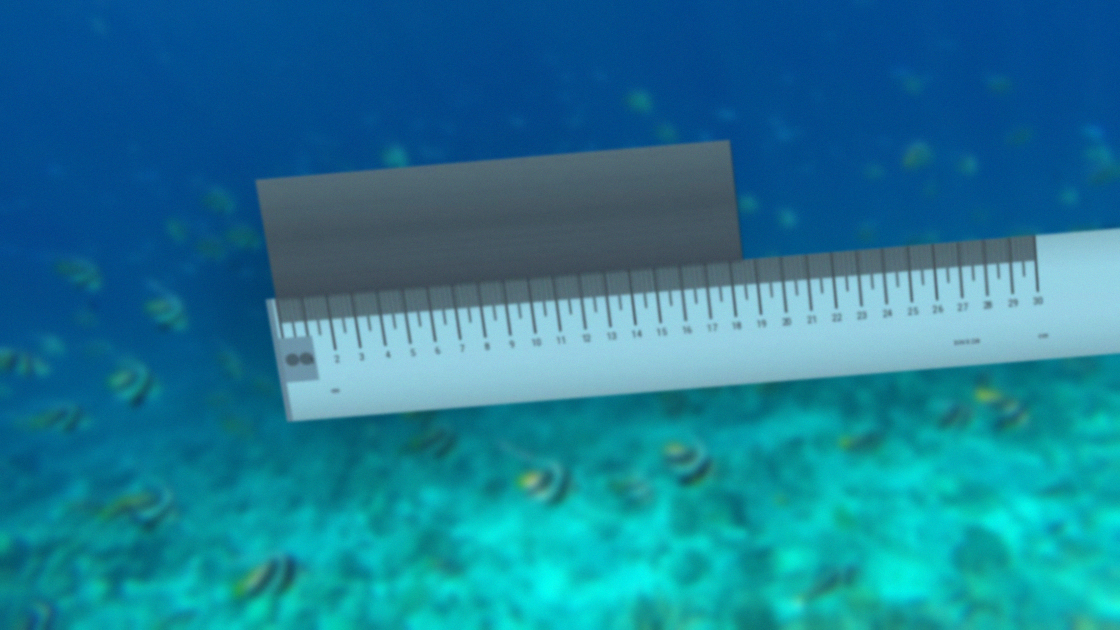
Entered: 18.5 cm
